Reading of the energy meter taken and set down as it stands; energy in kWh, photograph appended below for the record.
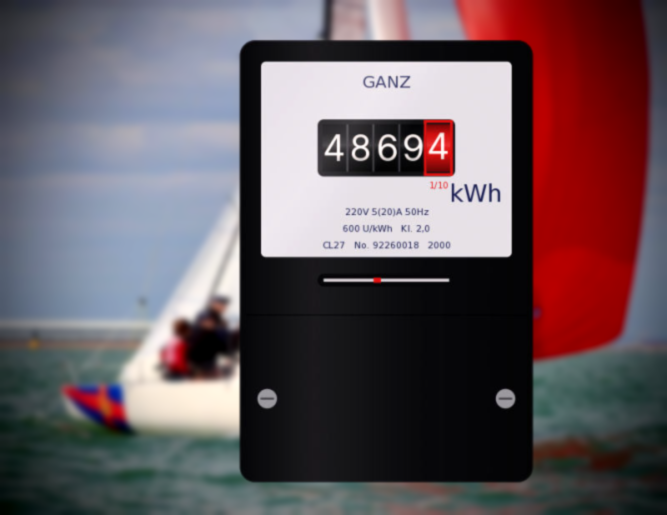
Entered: 4869.4 kWh
